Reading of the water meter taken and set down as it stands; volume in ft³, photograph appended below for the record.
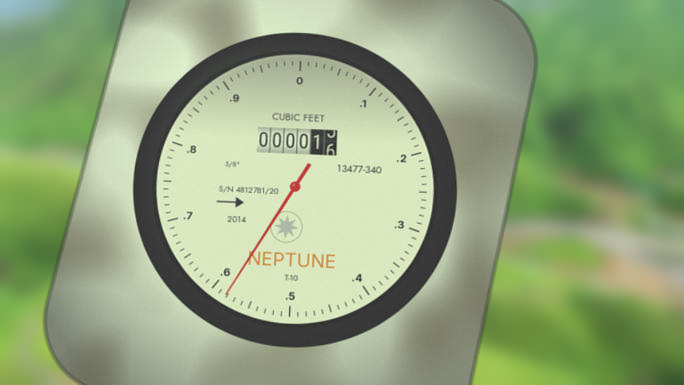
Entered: 15.58 ft³
